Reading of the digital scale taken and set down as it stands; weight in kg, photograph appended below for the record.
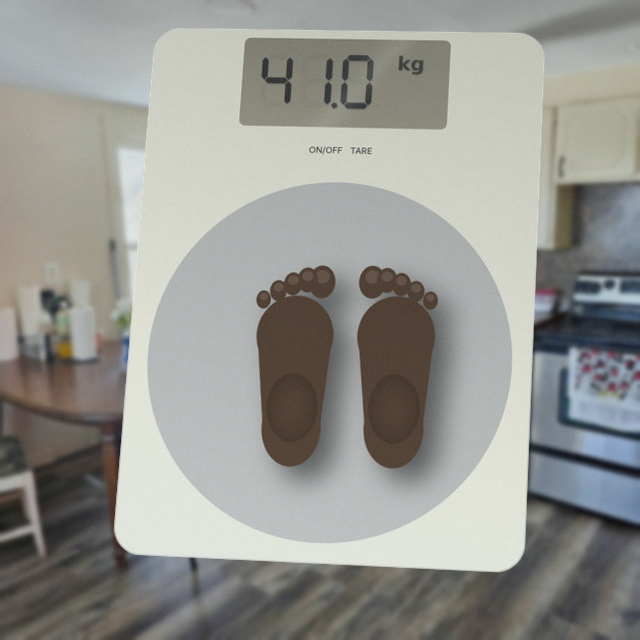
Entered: 41.0 kg
